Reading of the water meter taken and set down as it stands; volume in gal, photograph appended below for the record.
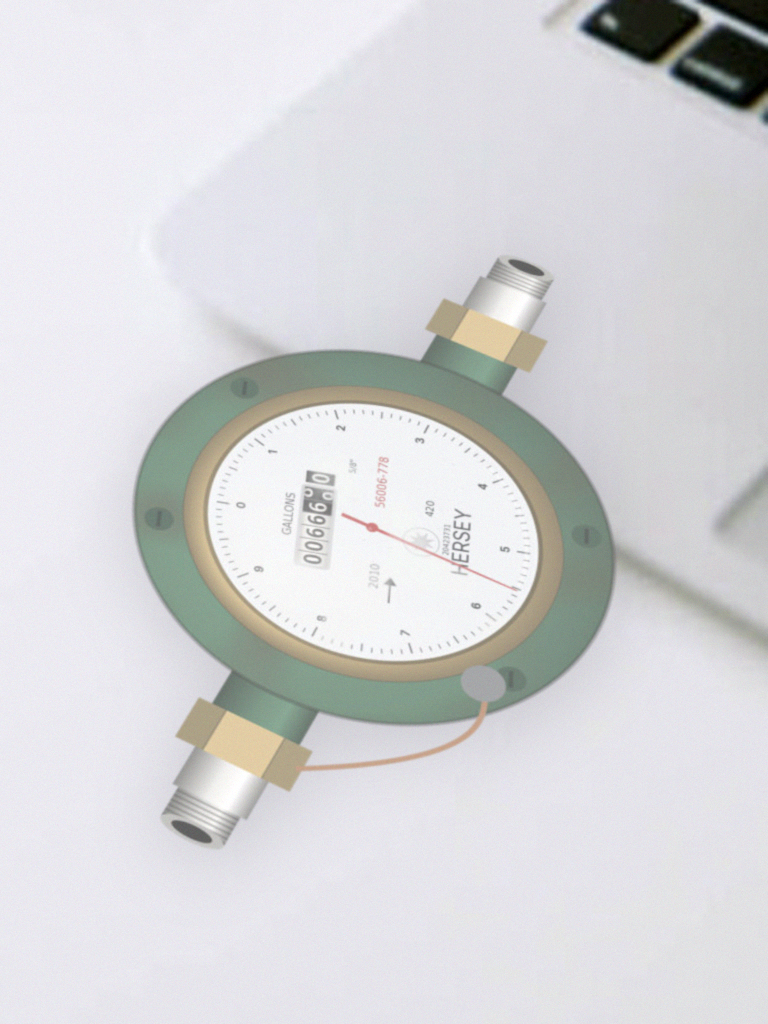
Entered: 66685.5 gal
